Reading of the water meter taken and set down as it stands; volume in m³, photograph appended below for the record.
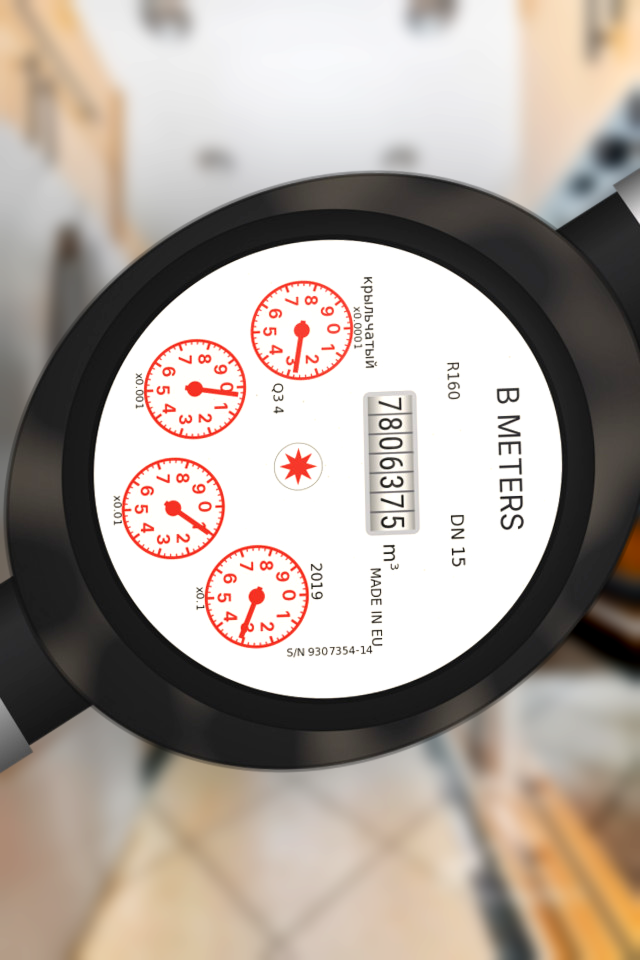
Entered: 7806375.3102 m³
